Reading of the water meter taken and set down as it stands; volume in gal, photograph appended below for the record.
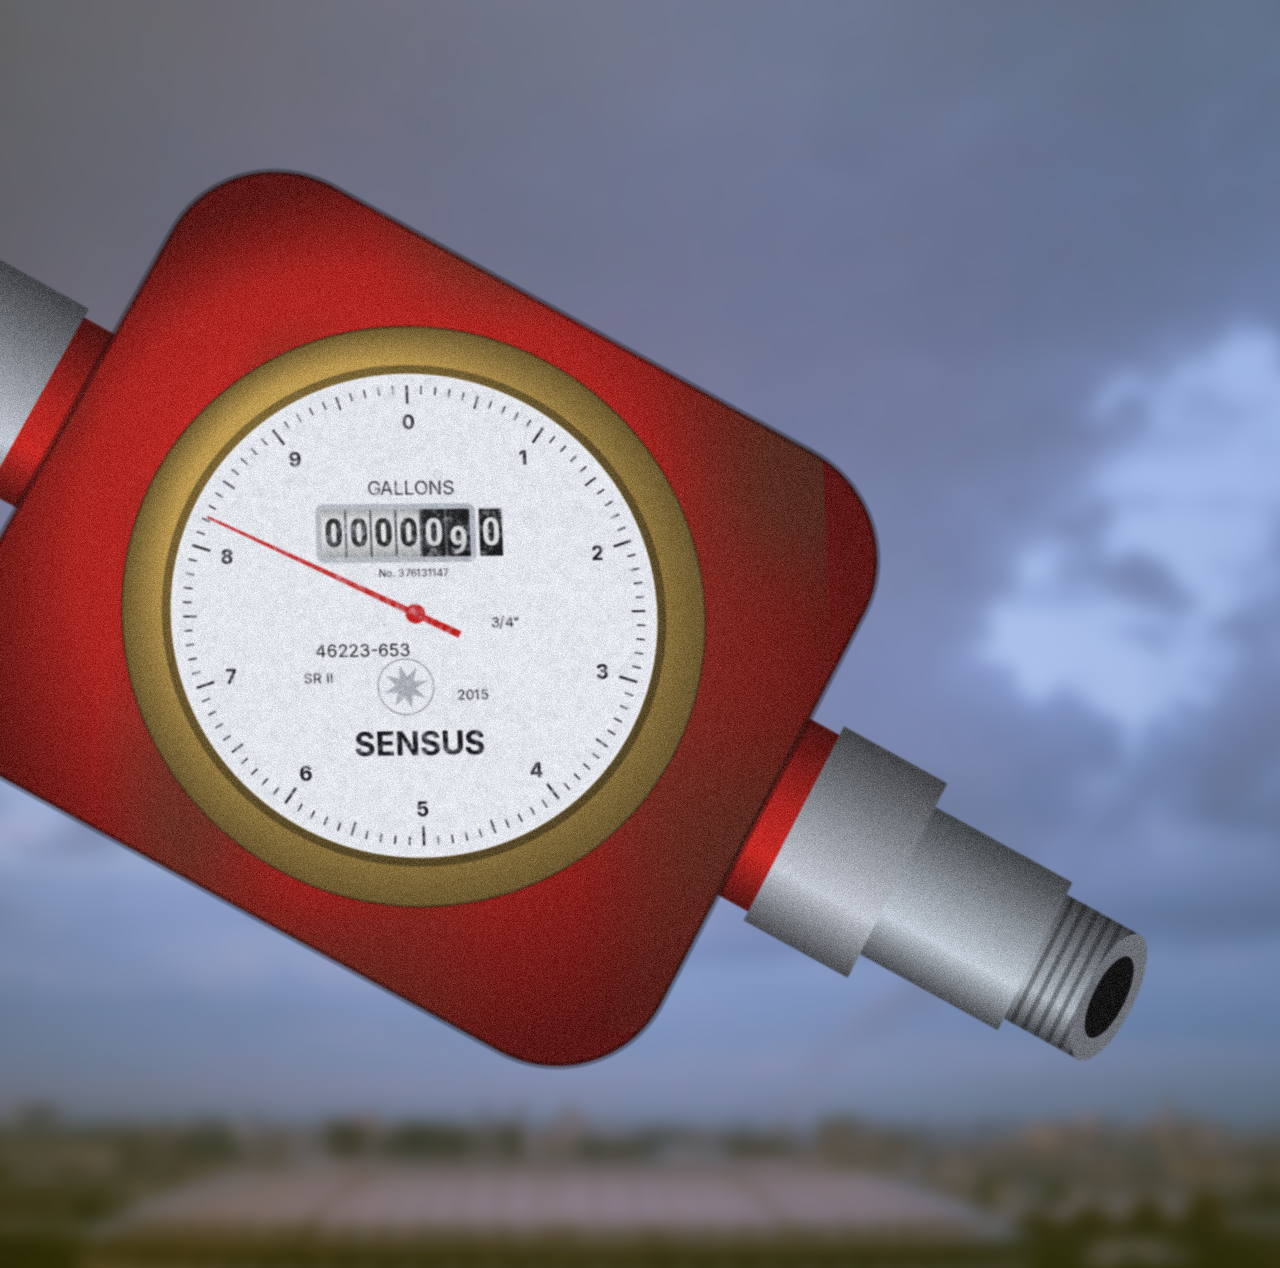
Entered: 88.2 gal
